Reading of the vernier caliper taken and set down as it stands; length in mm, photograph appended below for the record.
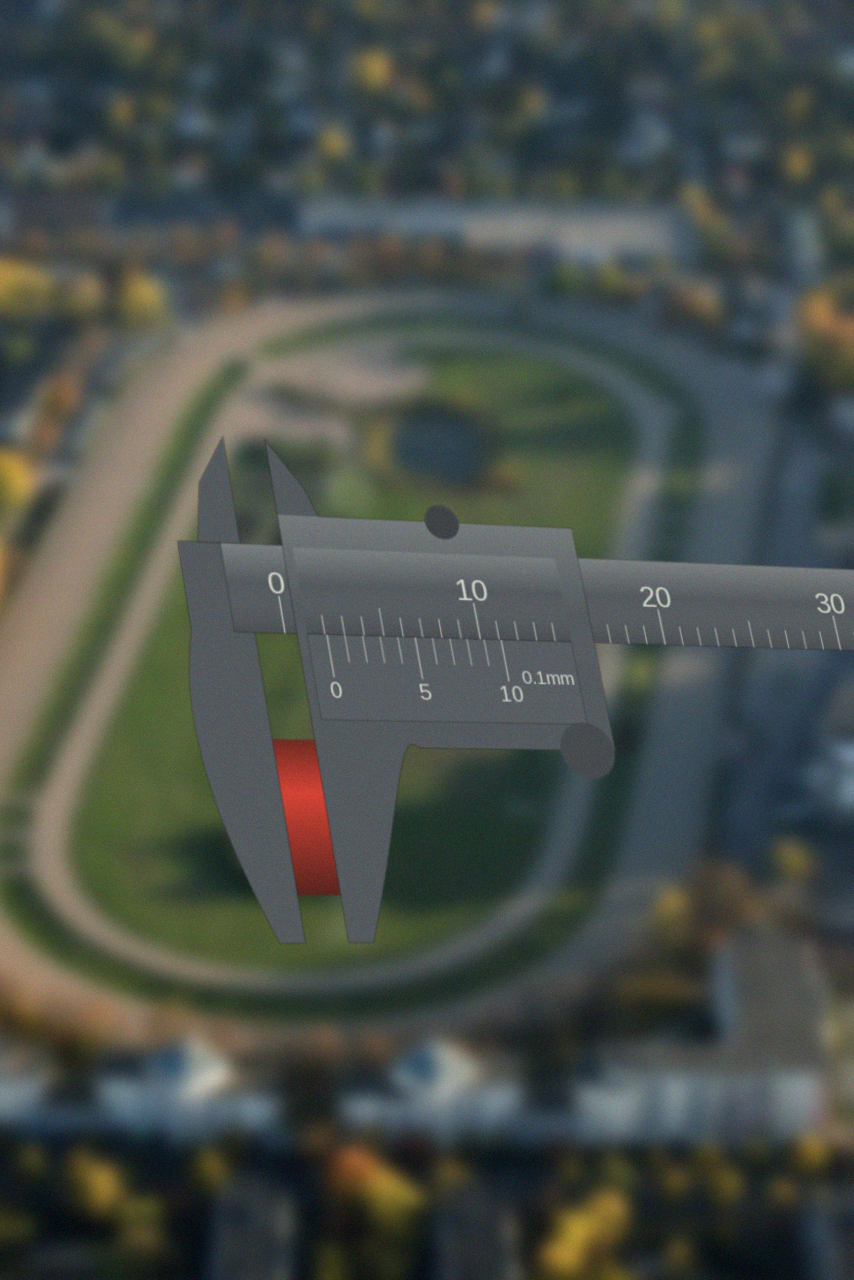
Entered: 2.1 mm
